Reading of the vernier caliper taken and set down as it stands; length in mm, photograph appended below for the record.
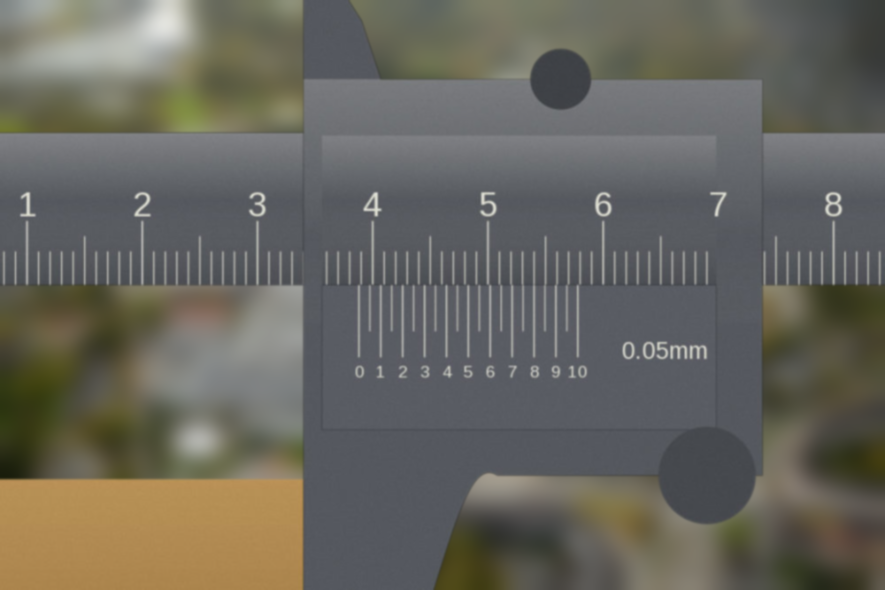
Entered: 38.8 mm
